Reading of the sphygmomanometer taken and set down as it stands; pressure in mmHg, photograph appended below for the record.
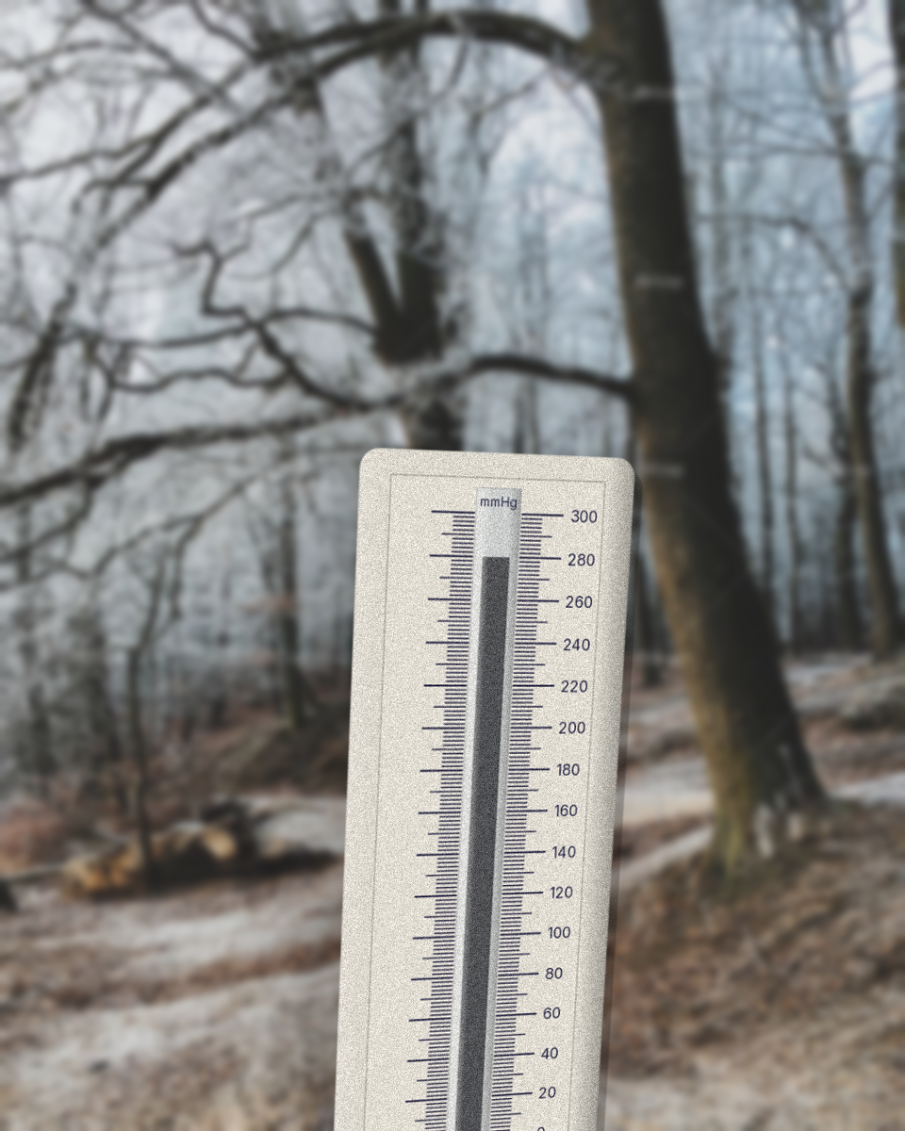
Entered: 280 mmHg
